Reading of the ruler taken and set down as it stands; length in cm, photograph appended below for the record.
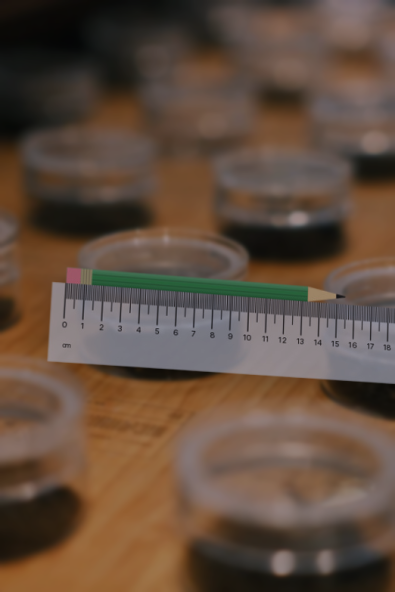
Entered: 15.5 cm
